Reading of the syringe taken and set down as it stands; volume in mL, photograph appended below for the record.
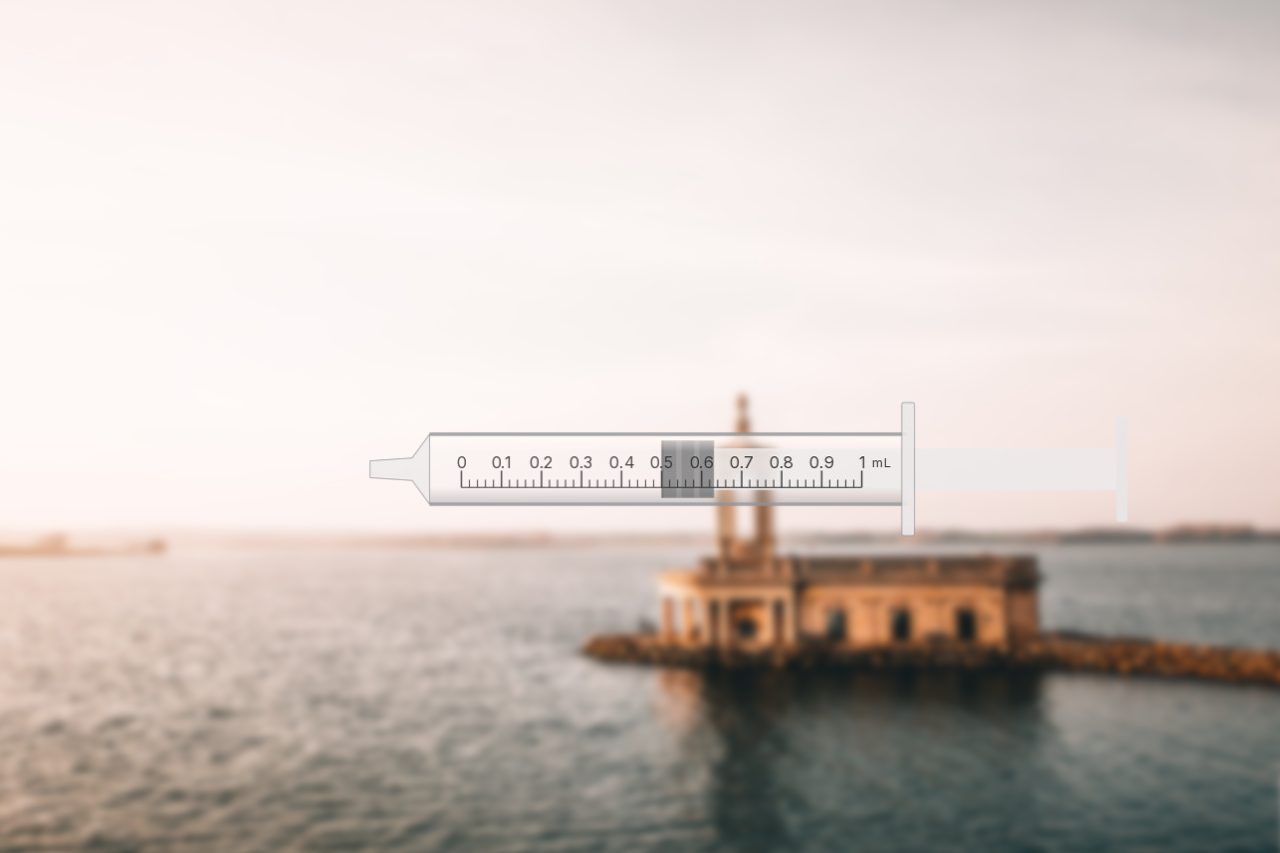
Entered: 0.5 mL
